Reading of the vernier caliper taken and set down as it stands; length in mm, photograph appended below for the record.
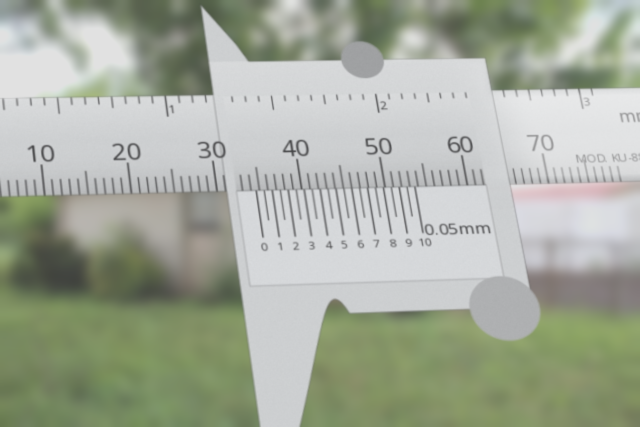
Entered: 34.6 mm
